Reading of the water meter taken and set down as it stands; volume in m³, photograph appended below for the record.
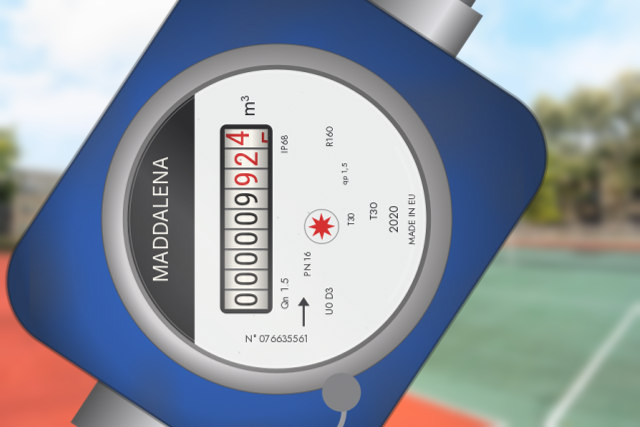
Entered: 9.924 m³
